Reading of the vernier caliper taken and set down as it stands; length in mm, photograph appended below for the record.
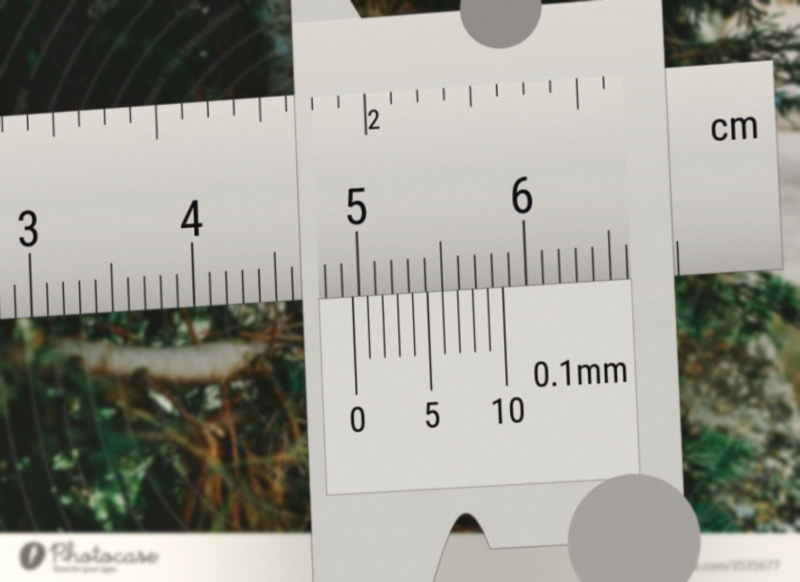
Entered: 49.6 mm
